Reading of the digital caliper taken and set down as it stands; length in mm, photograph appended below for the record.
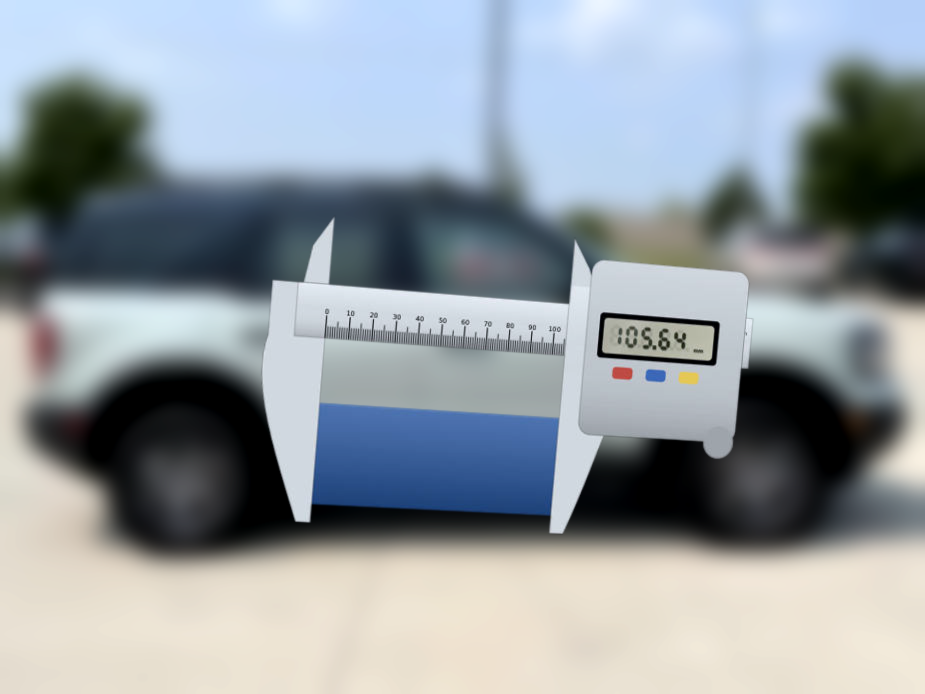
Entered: 105.64 mm
